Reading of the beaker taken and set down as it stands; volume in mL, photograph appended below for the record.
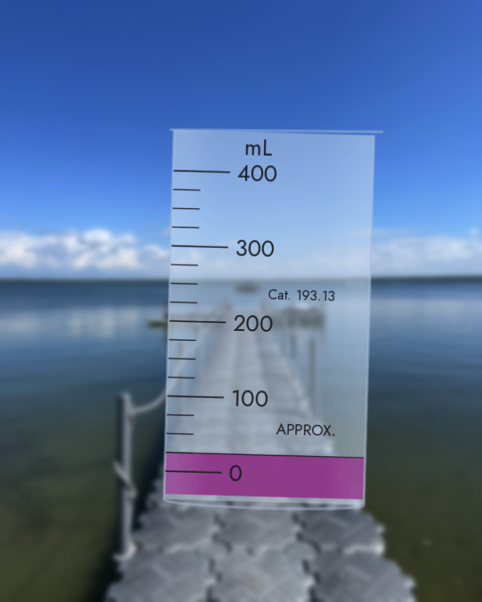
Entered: 25 mL
